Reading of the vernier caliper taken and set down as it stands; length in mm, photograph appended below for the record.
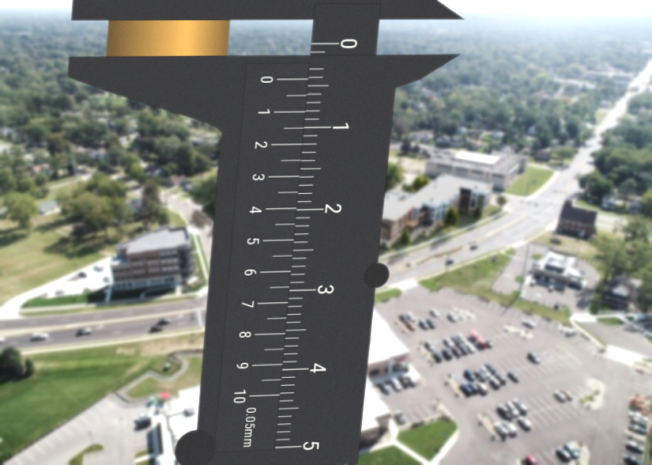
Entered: 4.2 mm
